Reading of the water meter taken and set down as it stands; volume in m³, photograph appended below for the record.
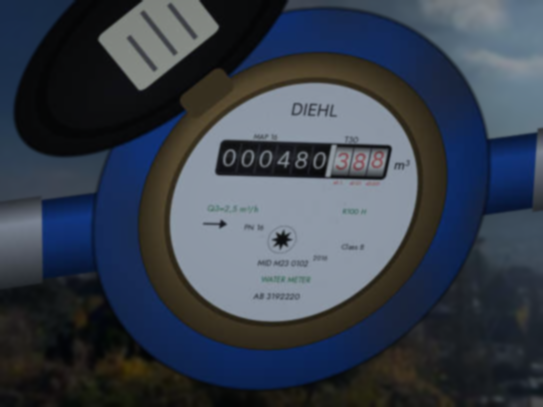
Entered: 480.388 m³
